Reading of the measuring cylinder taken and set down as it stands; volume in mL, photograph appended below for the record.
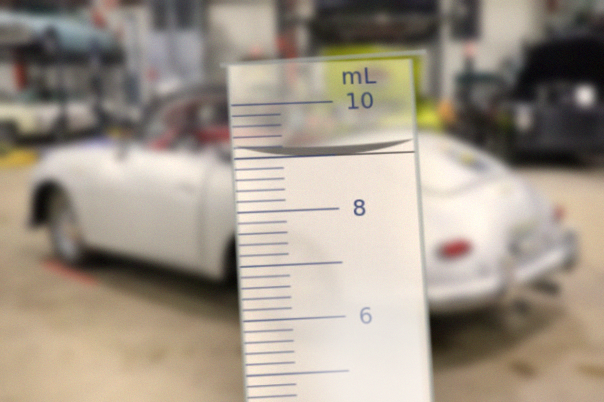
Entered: 9 mL
